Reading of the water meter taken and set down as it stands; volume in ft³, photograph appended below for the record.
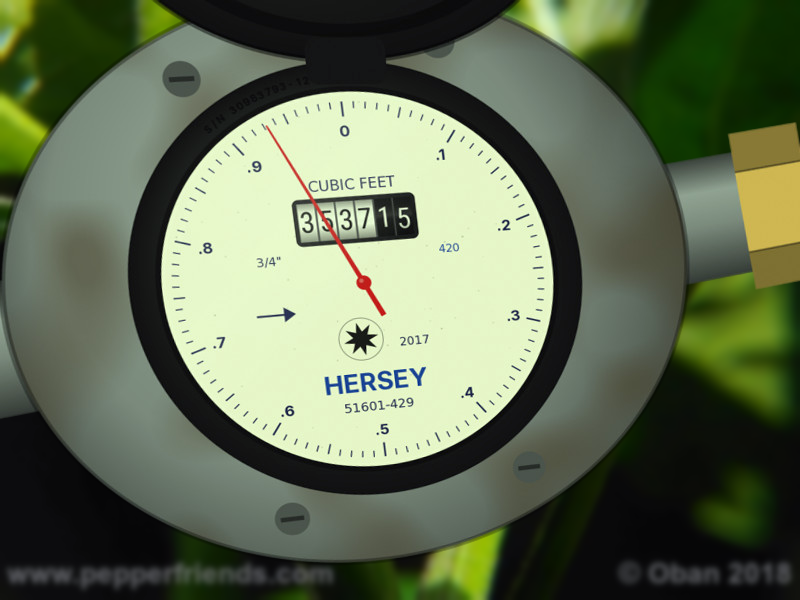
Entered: 353714.93 ft³
